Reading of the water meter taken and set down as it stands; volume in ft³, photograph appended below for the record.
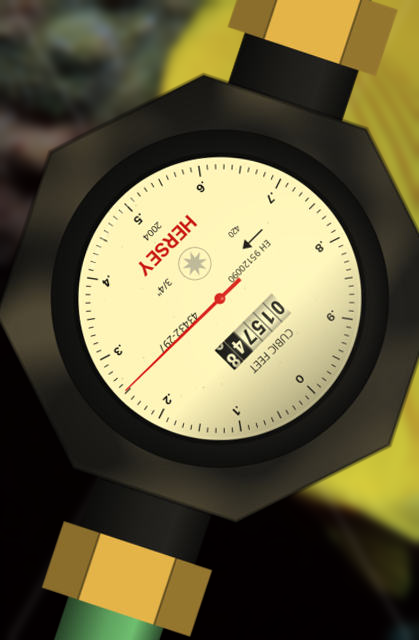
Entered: 15748.25 ft³
